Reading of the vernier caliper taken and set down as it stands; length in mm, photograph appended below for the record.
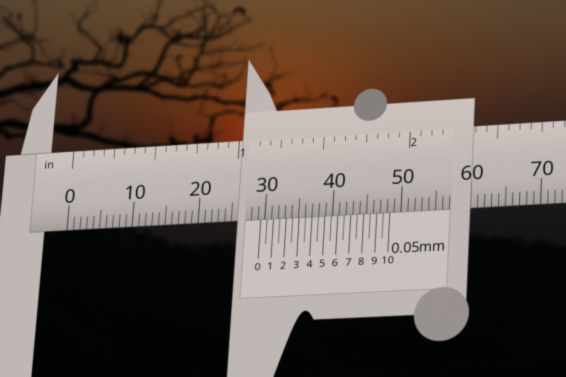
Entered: 29.4 mm
